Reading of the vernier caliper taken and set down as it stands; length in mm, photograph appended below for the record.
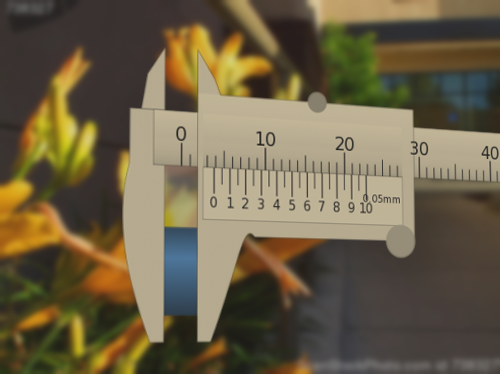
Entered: 3.8 mm
